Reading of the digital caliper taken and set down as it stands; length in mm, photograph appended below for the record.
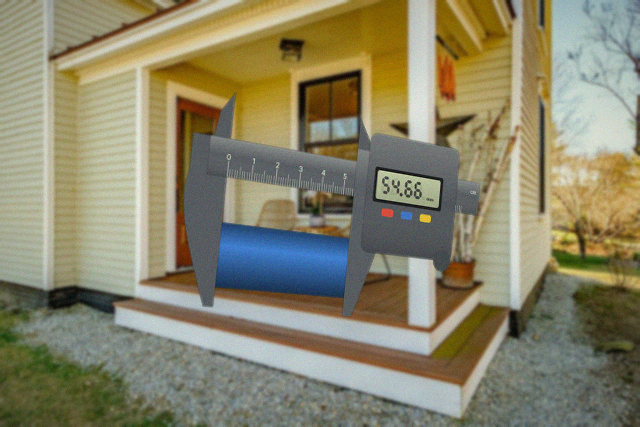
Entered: 54.66 mm
